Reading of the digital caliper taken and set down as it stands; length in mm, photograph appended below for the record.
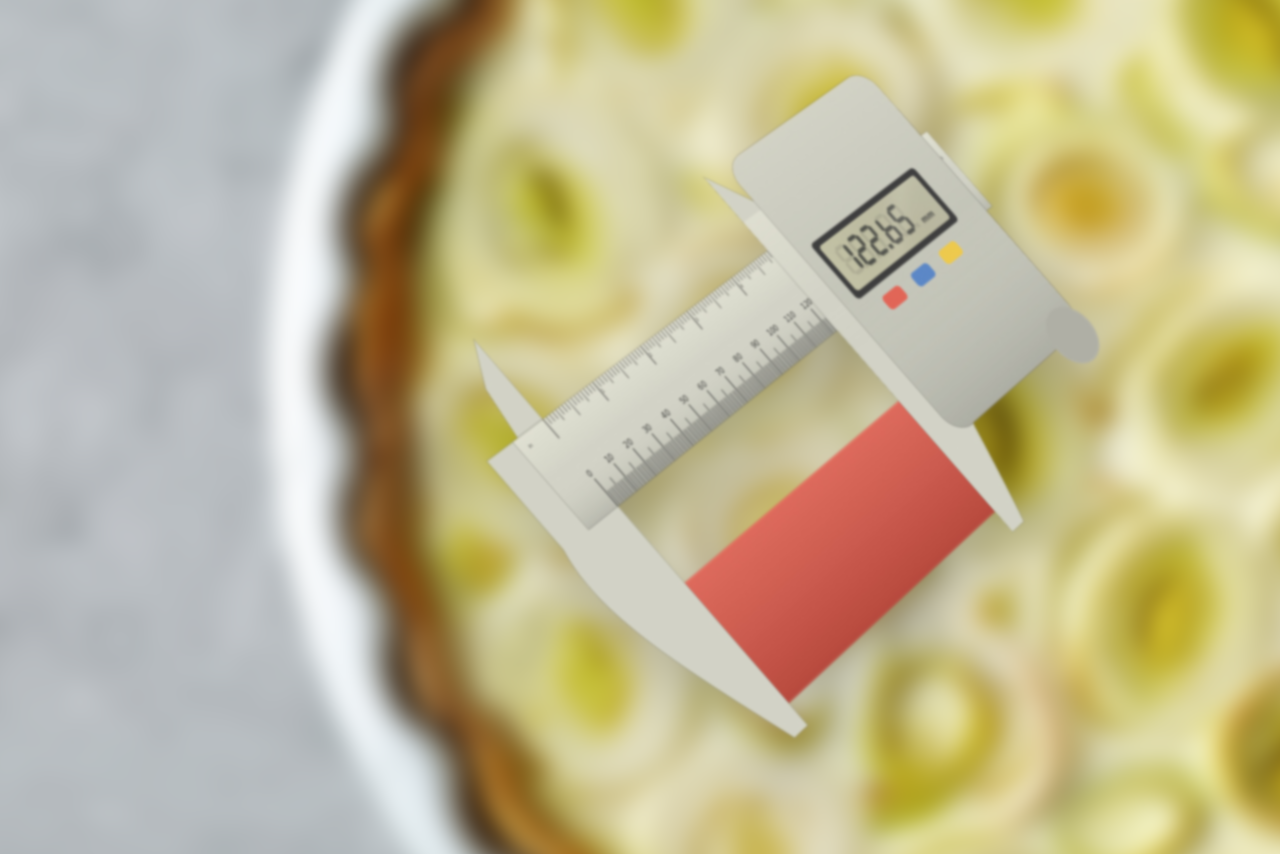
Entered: 122.65 mm
